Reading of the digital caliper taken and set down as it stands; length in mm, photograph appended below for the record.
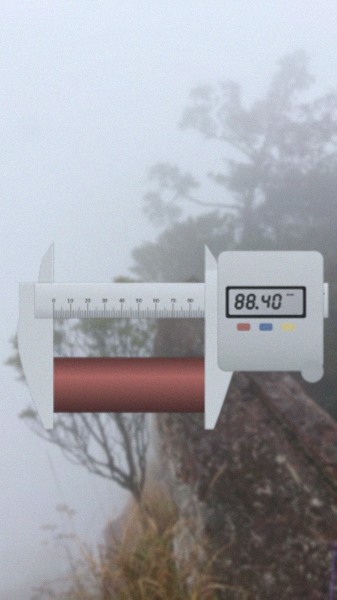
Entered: 88.40 mm
